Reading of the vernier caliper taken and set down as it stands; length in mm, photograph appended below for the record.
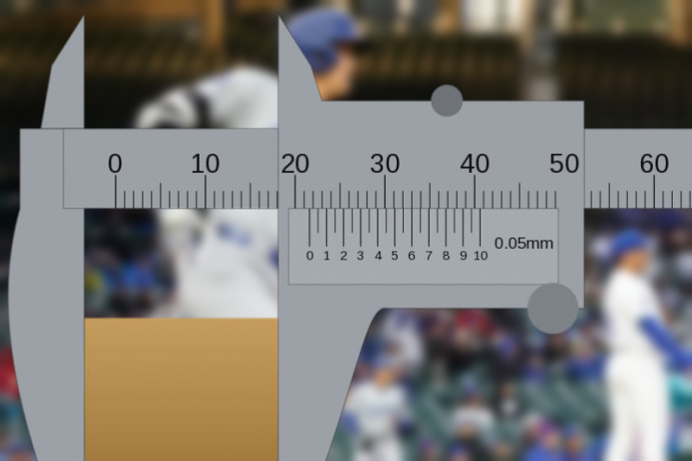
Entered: 21.6 mm
